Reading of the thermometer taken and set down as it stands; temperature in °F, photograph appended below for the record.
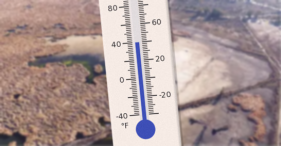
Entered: 40 °F
